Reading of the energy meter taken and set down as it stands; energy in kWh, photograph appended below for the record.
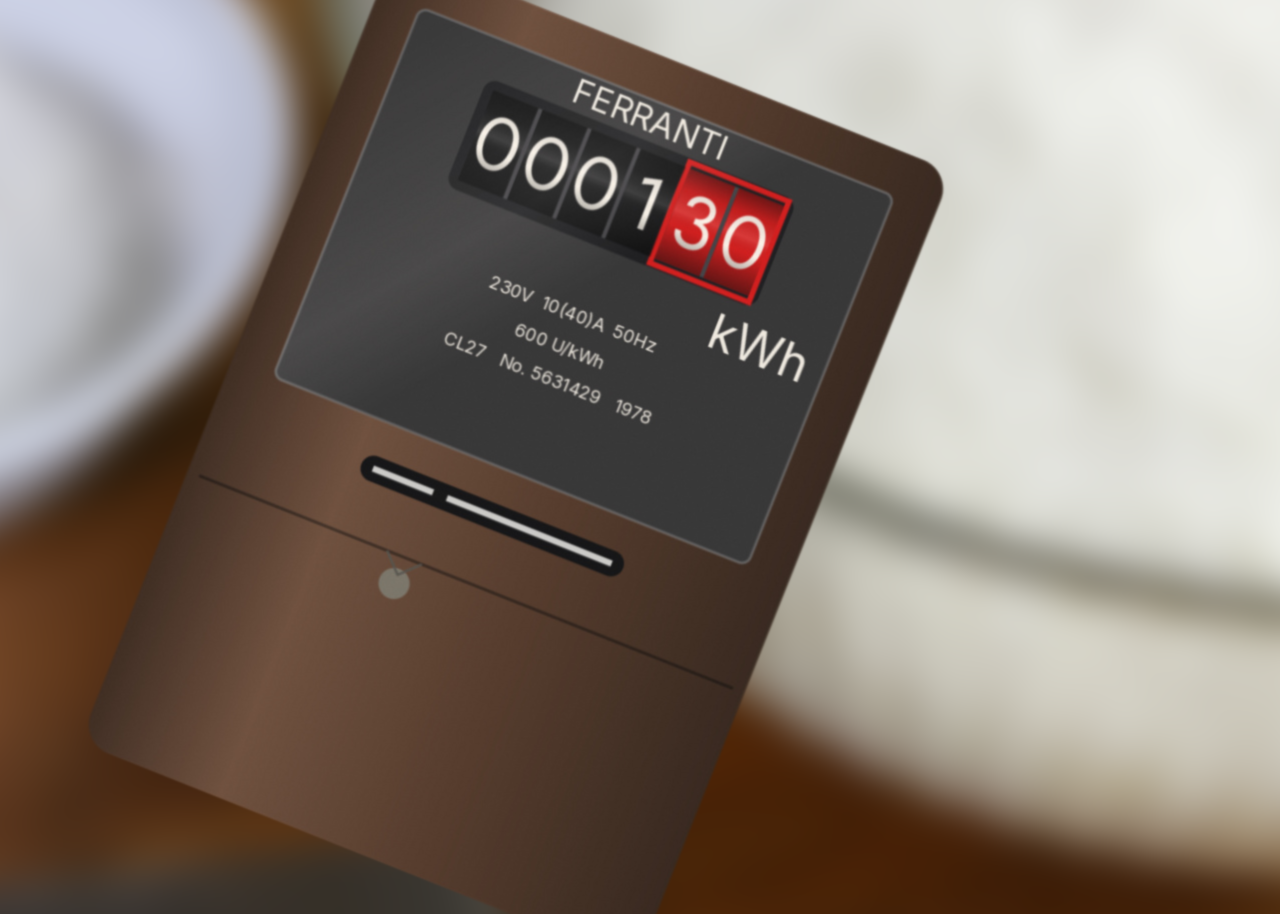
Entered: 1.30 kWh
